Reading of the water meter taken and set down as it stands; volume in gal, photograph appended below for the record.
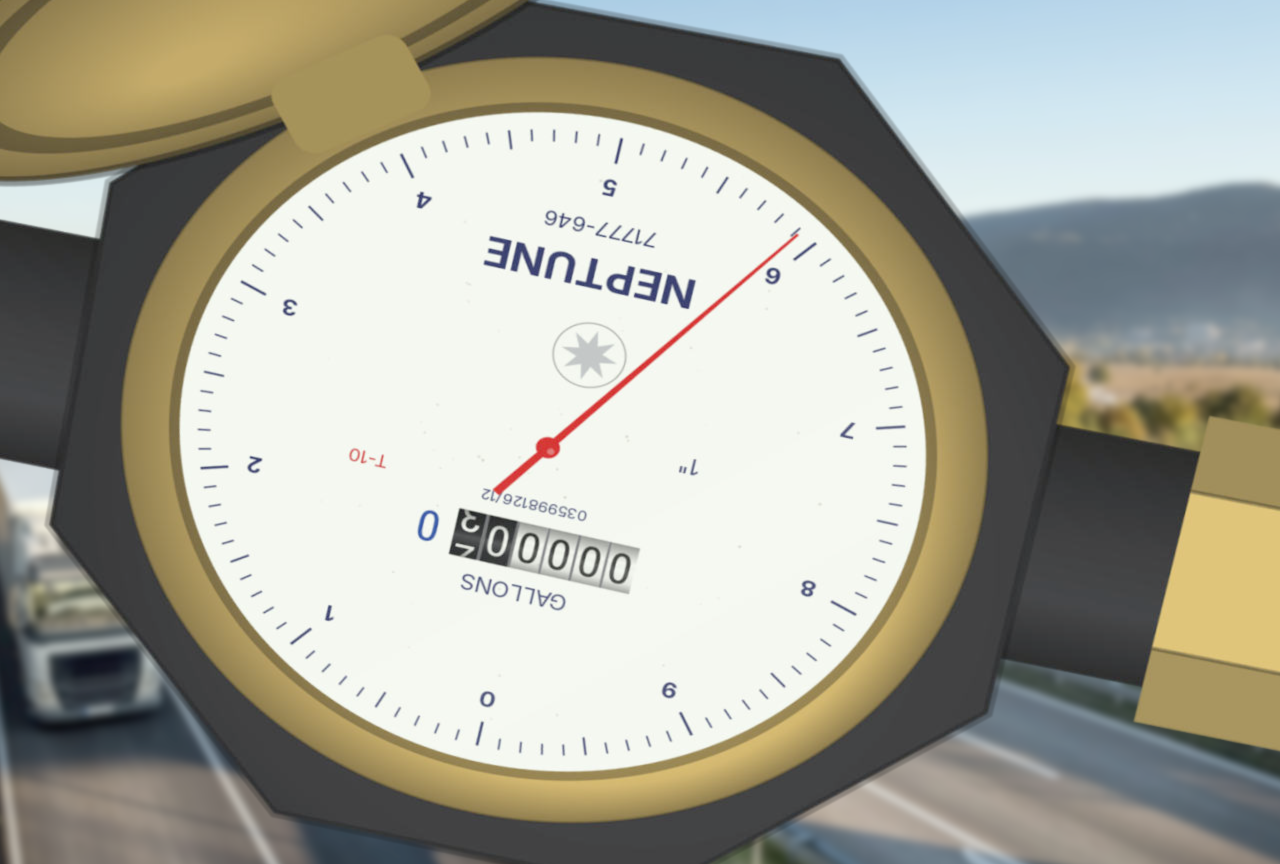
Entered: 25.9 gal
